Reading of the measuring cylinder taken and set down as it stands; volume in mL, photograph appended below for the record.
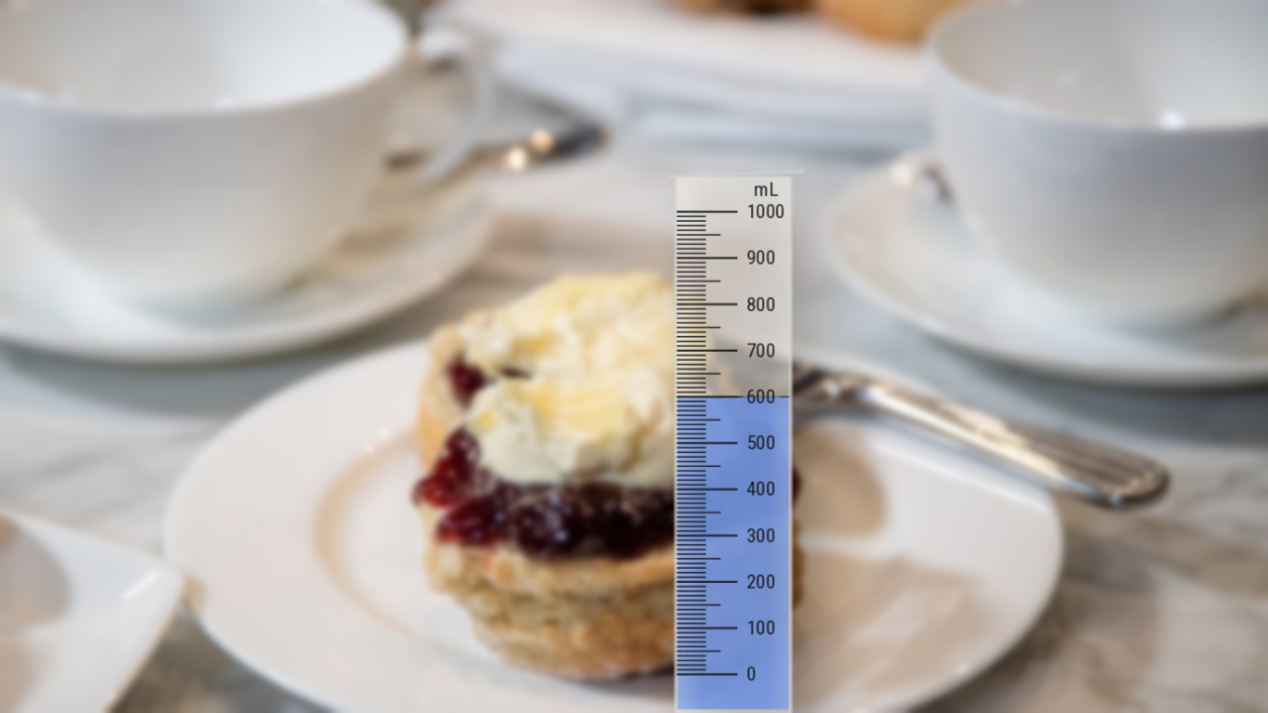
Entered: 600 mL
